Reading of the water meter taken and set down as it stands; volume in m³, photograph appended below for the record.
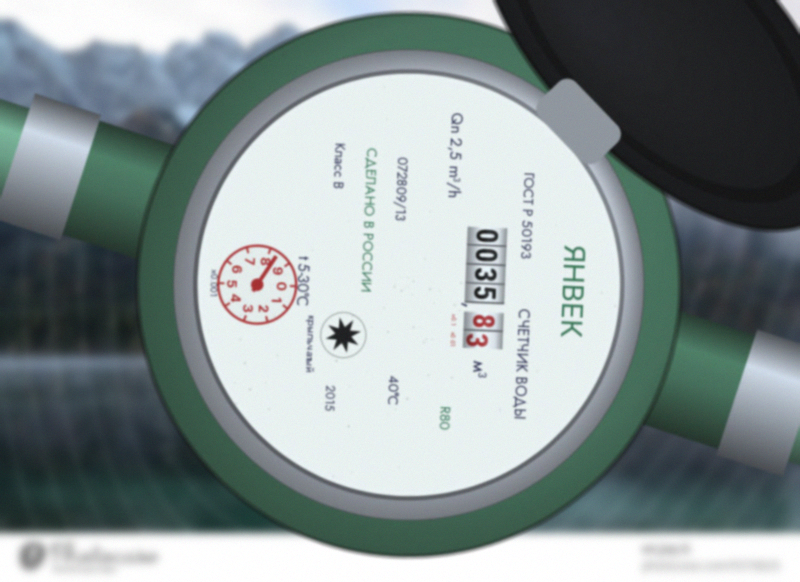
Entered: 35.828 m³
